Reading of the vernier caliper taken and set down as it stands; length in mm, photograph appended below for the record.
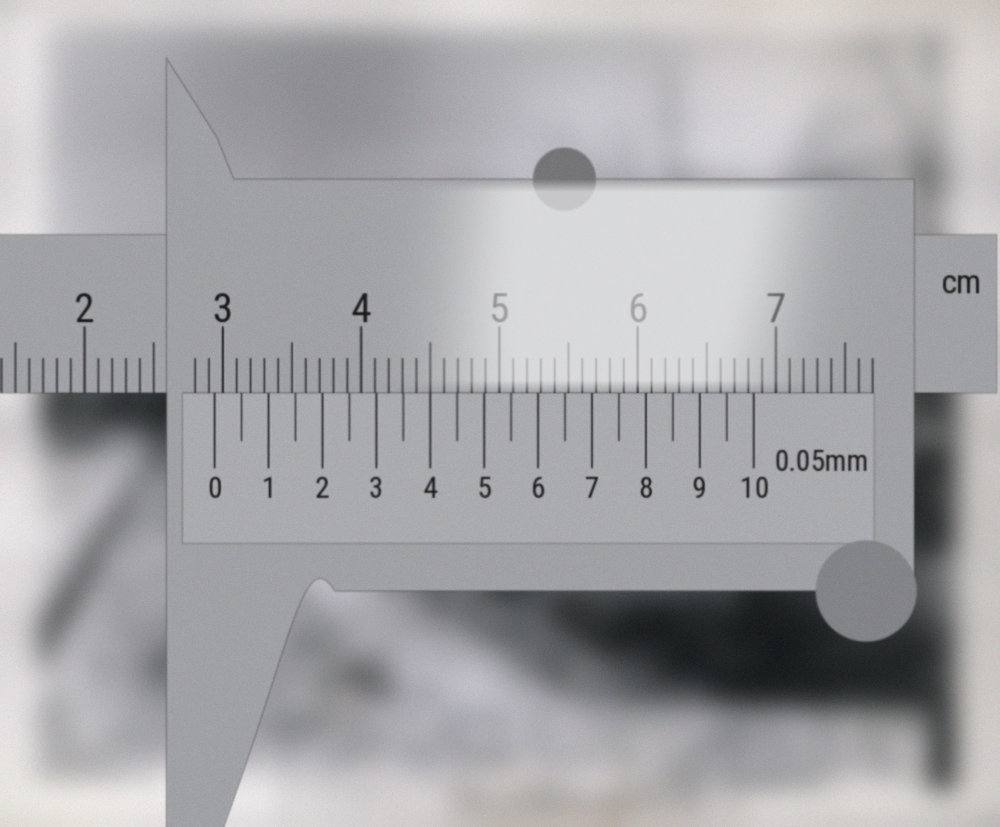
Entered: 29.4 mm
